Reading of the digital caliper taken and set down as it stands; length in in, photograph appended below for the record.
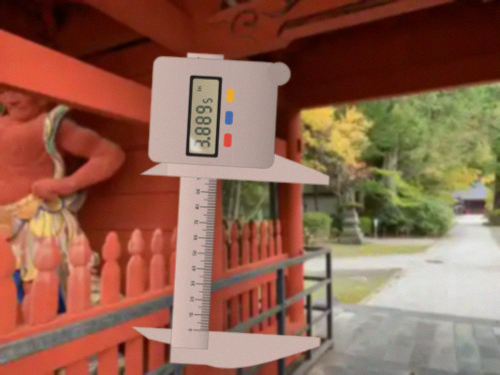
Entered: 3.8895 in
